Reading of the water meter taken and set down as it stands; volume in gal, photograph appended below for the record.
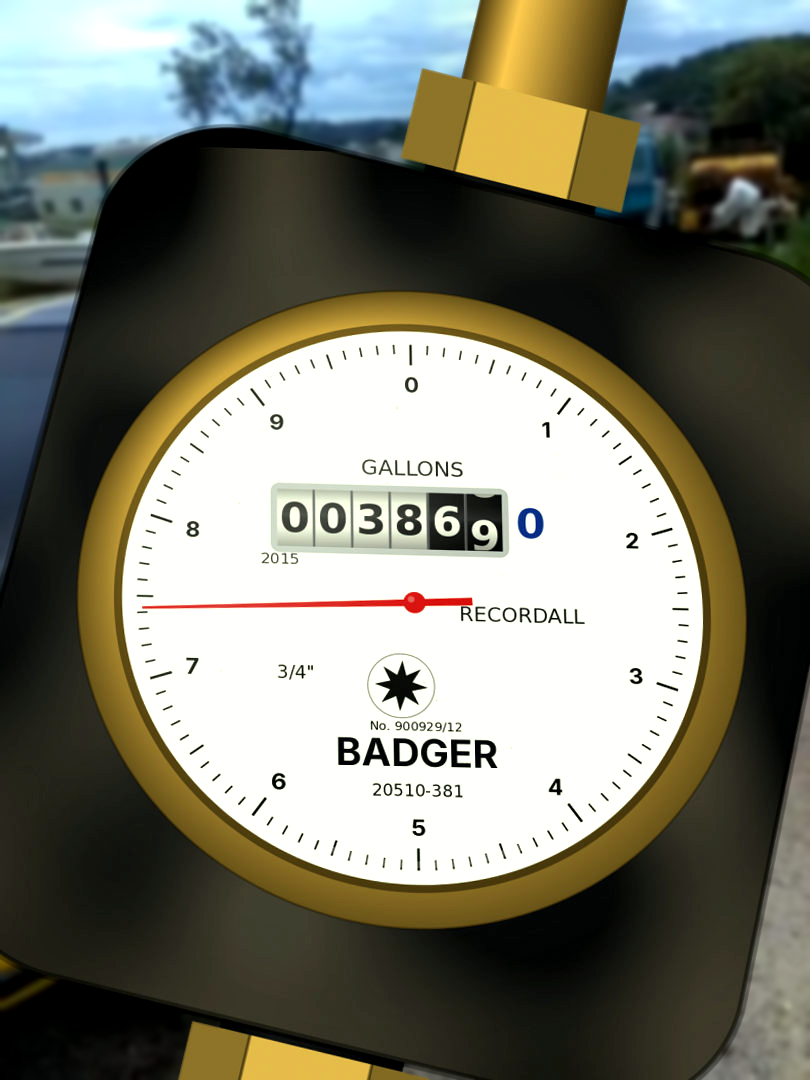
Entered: 38687.4 gal
